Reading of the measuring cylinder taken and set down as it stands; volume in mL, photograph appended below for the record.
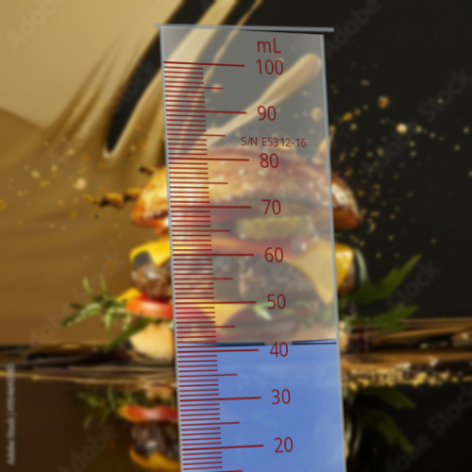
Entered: 41 mL
